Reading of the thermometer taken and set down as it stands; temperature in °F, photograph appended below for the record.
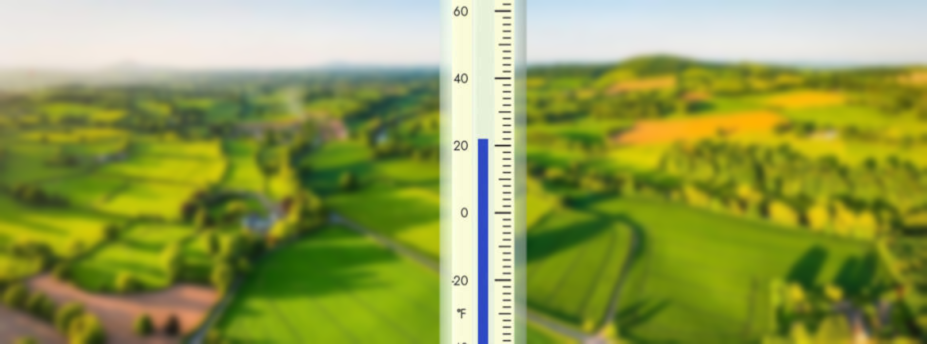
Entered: 22 °F
